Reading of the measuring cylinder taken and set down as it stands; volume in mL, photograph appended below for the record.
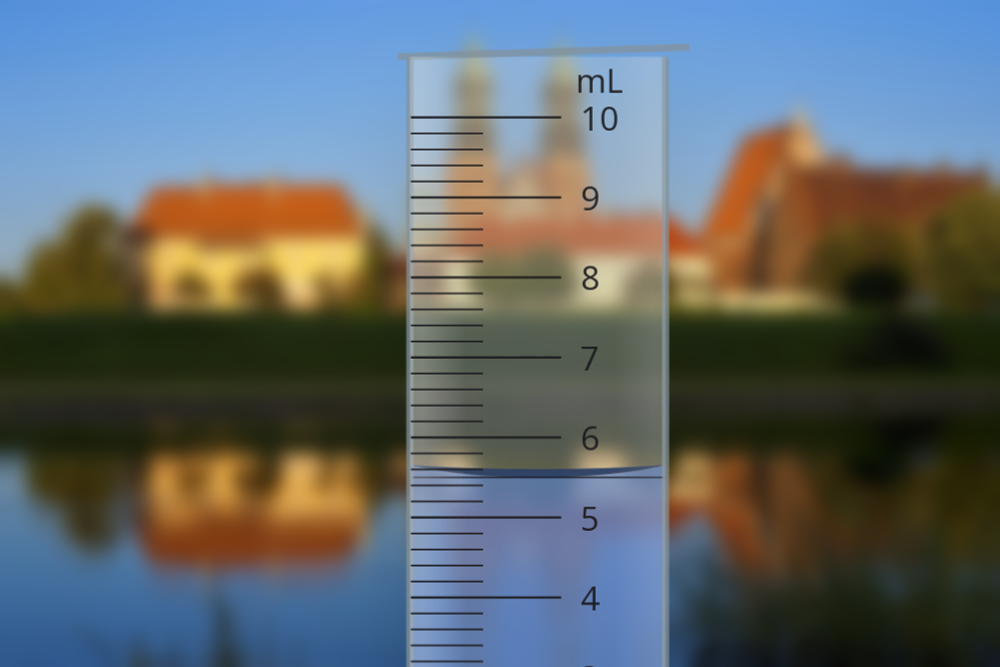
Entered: 5.5 mL
